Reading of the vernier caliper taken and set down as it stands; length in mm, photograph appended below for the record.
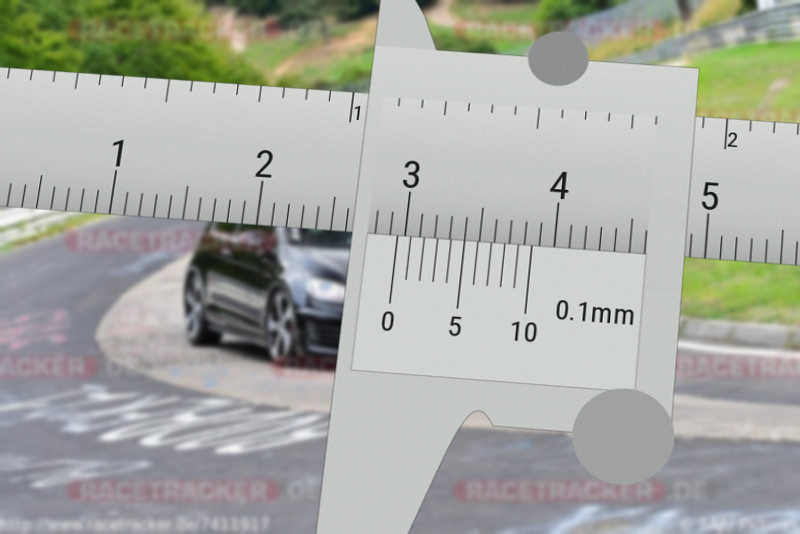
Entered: 29.5 mm
